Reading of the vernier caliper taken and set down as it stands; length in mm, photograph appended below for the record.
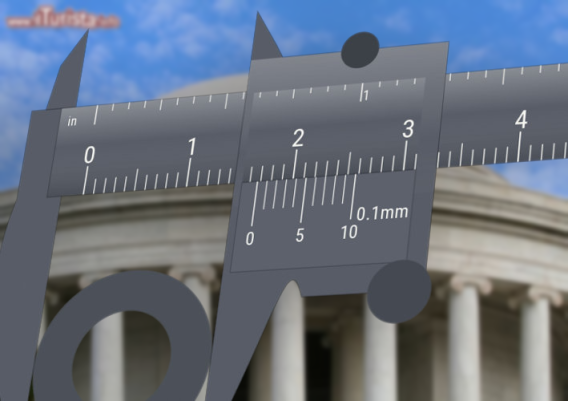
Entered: 16.7 mm
